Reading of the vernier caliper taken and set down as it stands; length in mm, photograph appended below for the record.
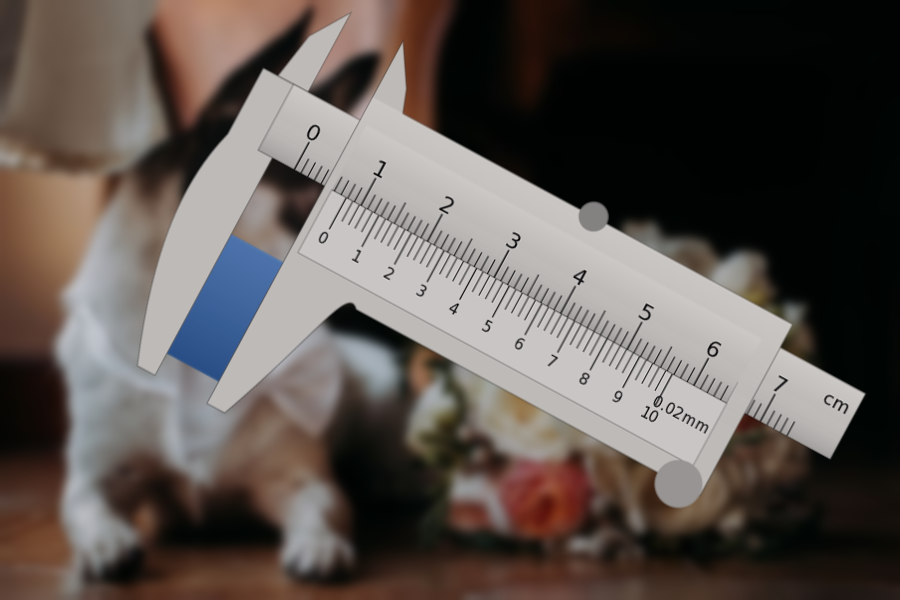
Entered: 7.8 mm
